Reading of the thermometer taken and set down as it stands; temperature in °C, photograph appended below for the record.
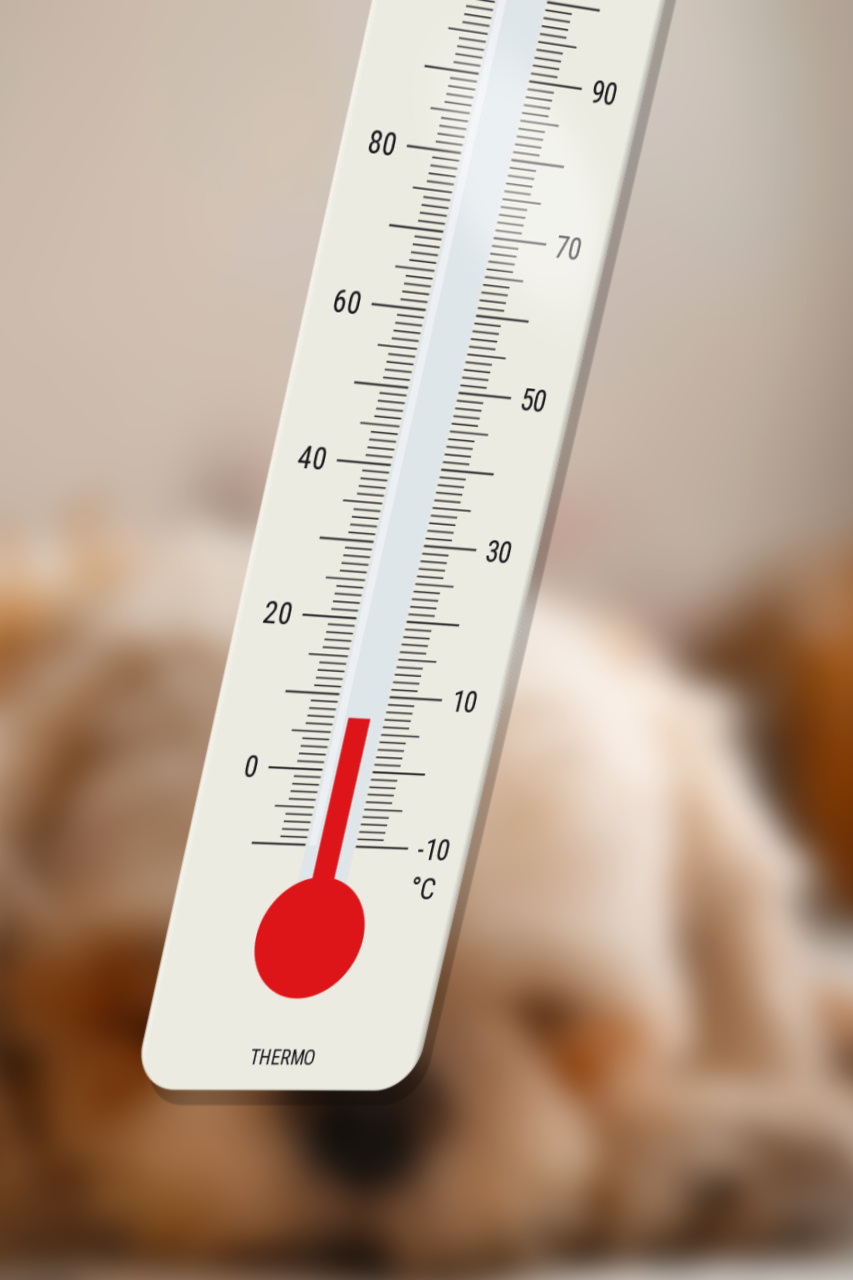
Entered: 7 °C
